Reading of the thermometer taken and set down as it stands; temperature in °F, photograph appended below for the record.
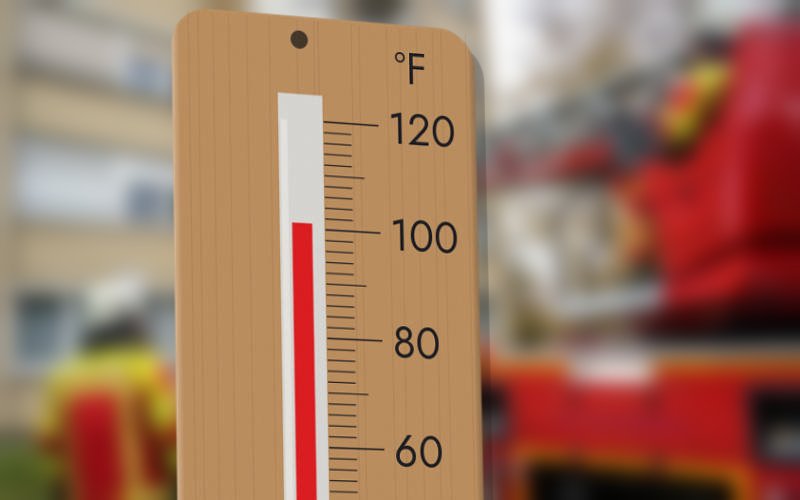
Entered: 101 °F
